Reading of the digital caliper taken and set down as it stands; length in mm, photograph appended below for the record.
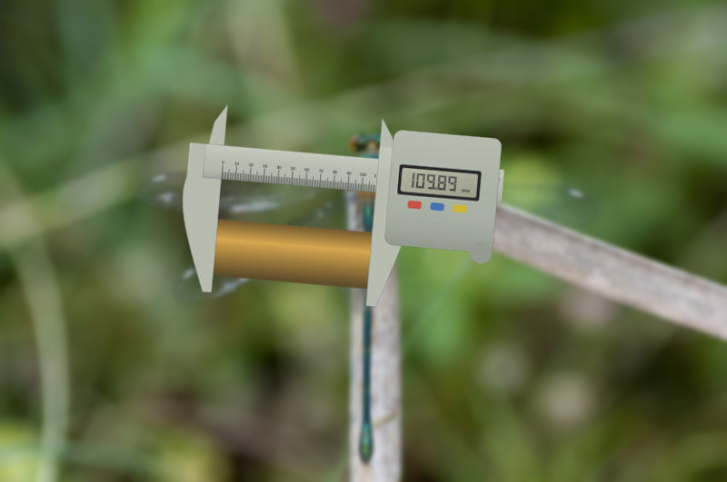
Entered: 109.89 mm
